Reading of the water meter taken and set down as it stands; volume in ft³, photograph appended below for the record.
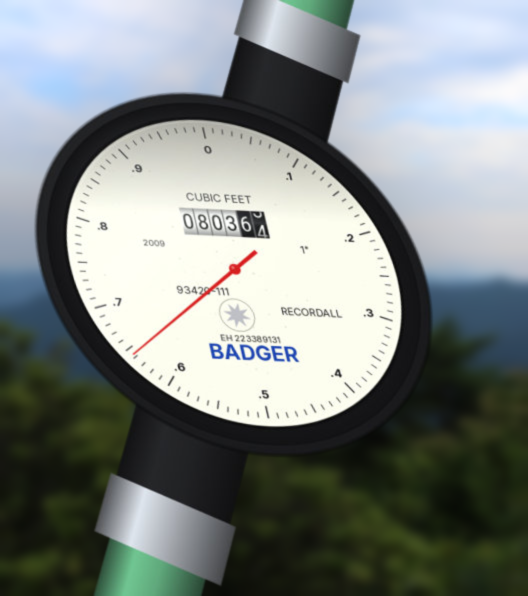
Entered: 80363.64 ft³
